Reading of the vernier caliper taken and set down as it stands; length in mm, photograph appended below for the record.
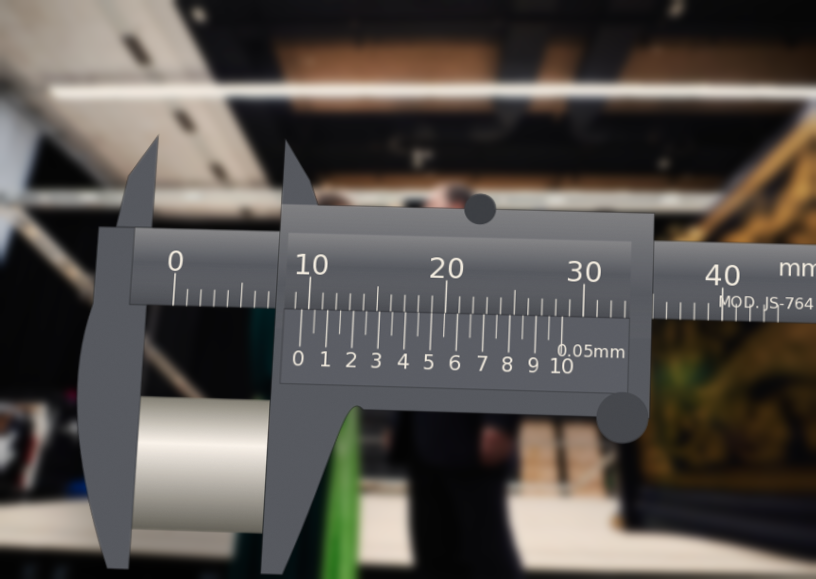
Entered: 9.5 mm
